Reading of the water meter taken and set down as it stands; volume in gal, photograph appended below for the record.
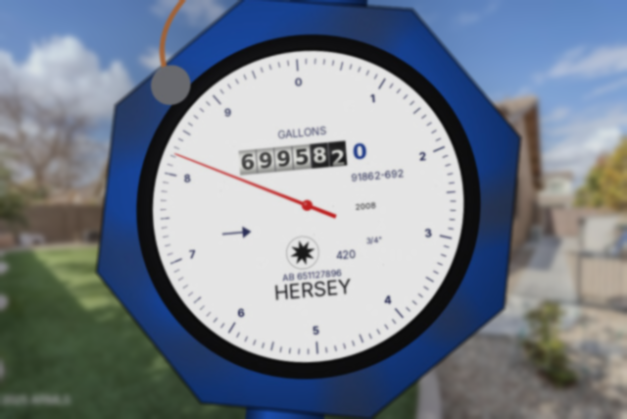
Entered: 6995818.2 gal
